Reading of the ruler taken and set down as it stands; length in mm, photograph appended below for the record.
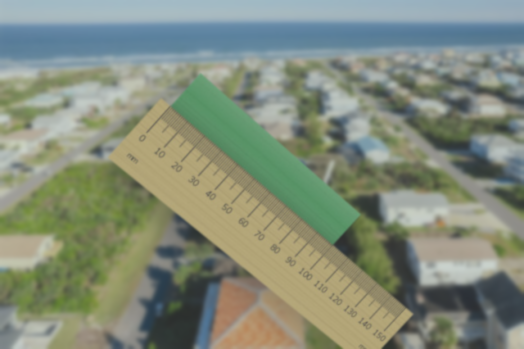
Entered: 100 mm
